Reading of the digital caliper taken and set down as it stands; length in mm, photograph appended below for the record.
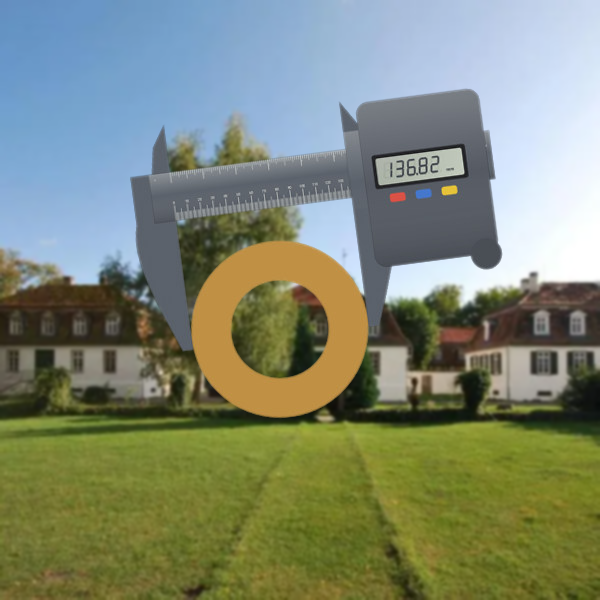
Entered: 136.82 mm
